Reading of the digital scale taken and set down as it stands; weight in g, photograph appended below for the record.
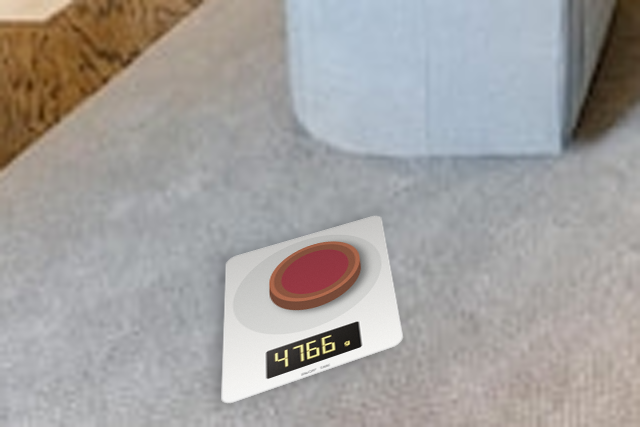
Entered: 4766 g
